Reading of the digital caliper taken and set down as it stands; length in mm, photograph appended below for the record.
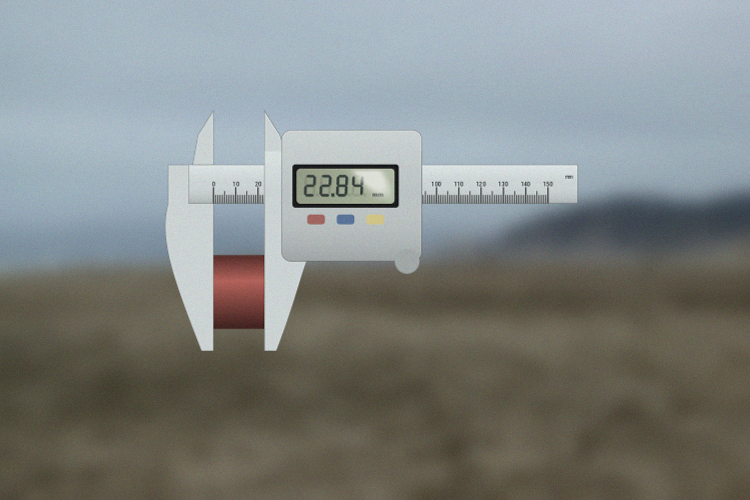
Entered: 22.84 mm
